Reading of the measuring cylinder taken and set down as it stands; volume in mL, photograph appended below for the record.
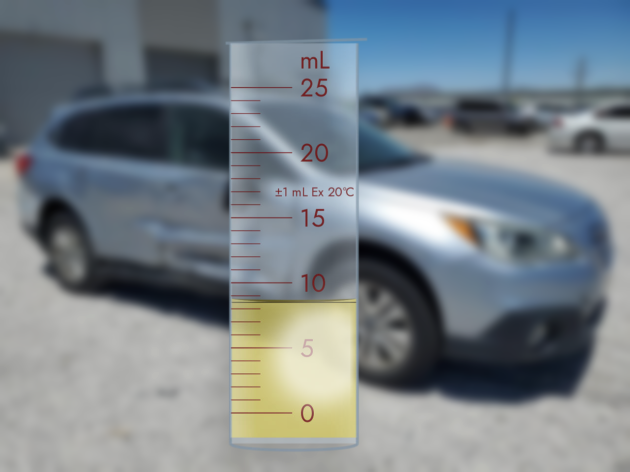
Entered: 8.5 mL
